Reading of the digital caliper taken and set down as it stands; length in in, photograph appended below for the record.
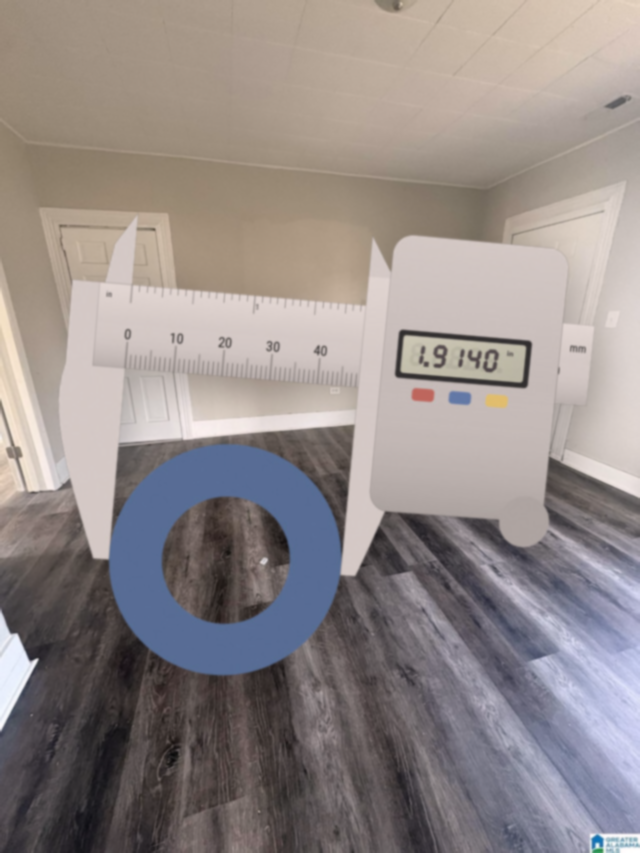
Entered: 1.9140 in
